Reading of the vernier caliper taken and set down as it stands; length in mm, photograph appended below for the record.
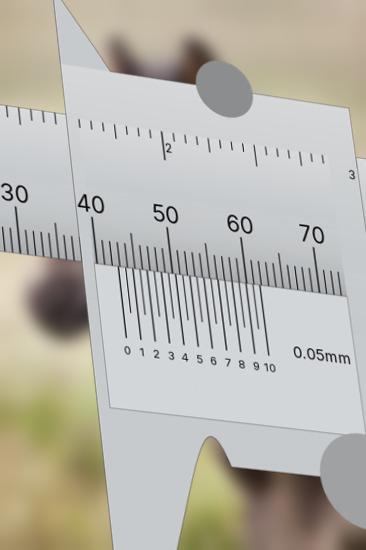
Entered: 42.8 mm
